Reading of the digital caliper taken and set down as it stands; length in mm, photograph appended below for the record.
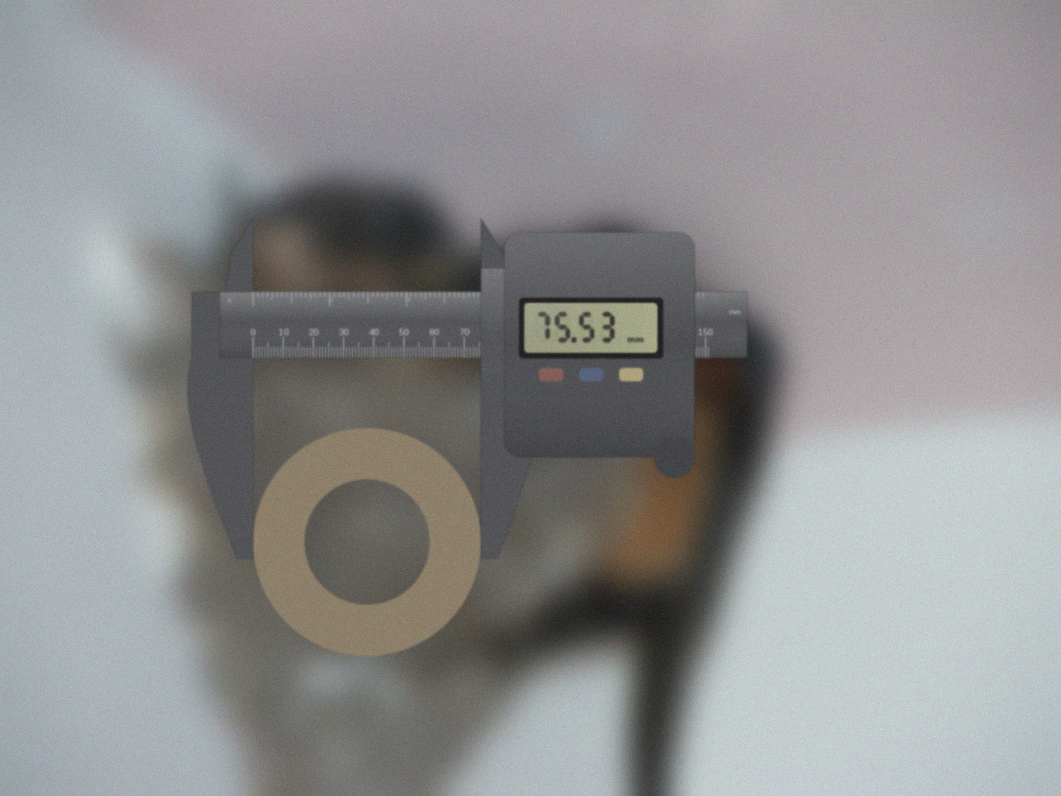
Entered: 75.53 mm
